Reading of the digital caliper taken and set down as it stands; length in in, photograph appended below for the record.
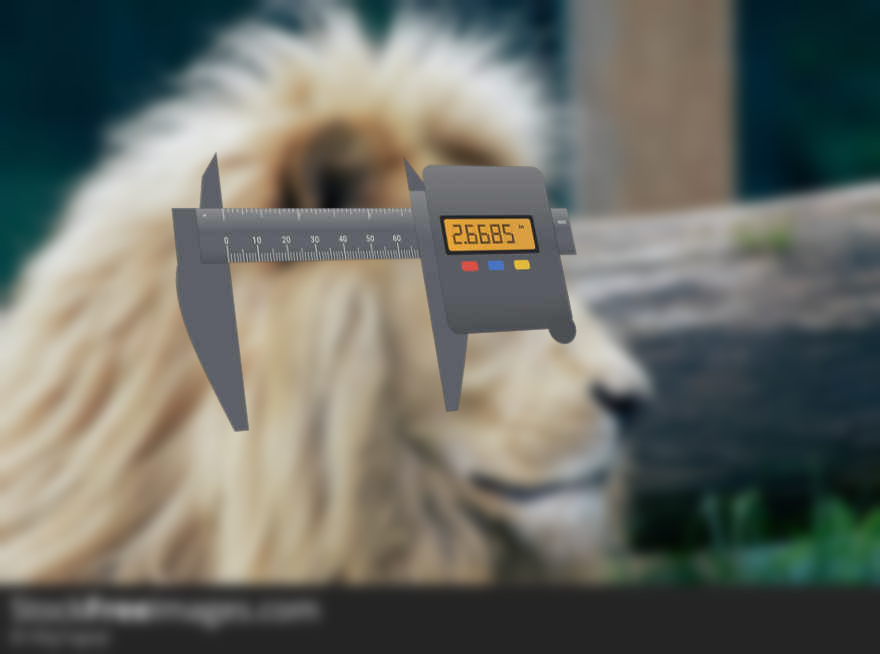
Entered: 2.6685 in
